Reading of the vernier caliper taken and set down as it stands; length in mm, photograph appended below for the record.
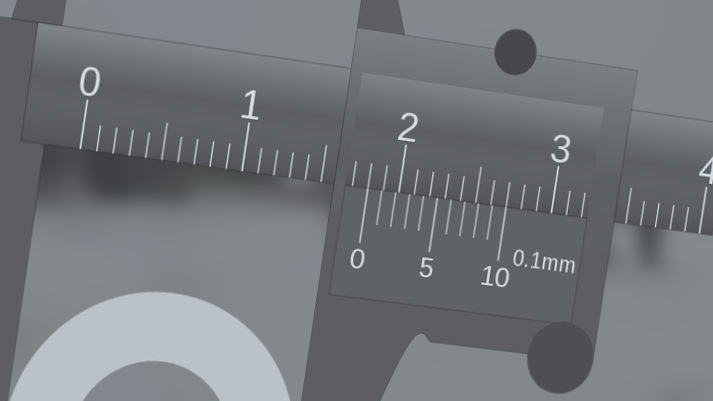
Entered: 18.0 mm
